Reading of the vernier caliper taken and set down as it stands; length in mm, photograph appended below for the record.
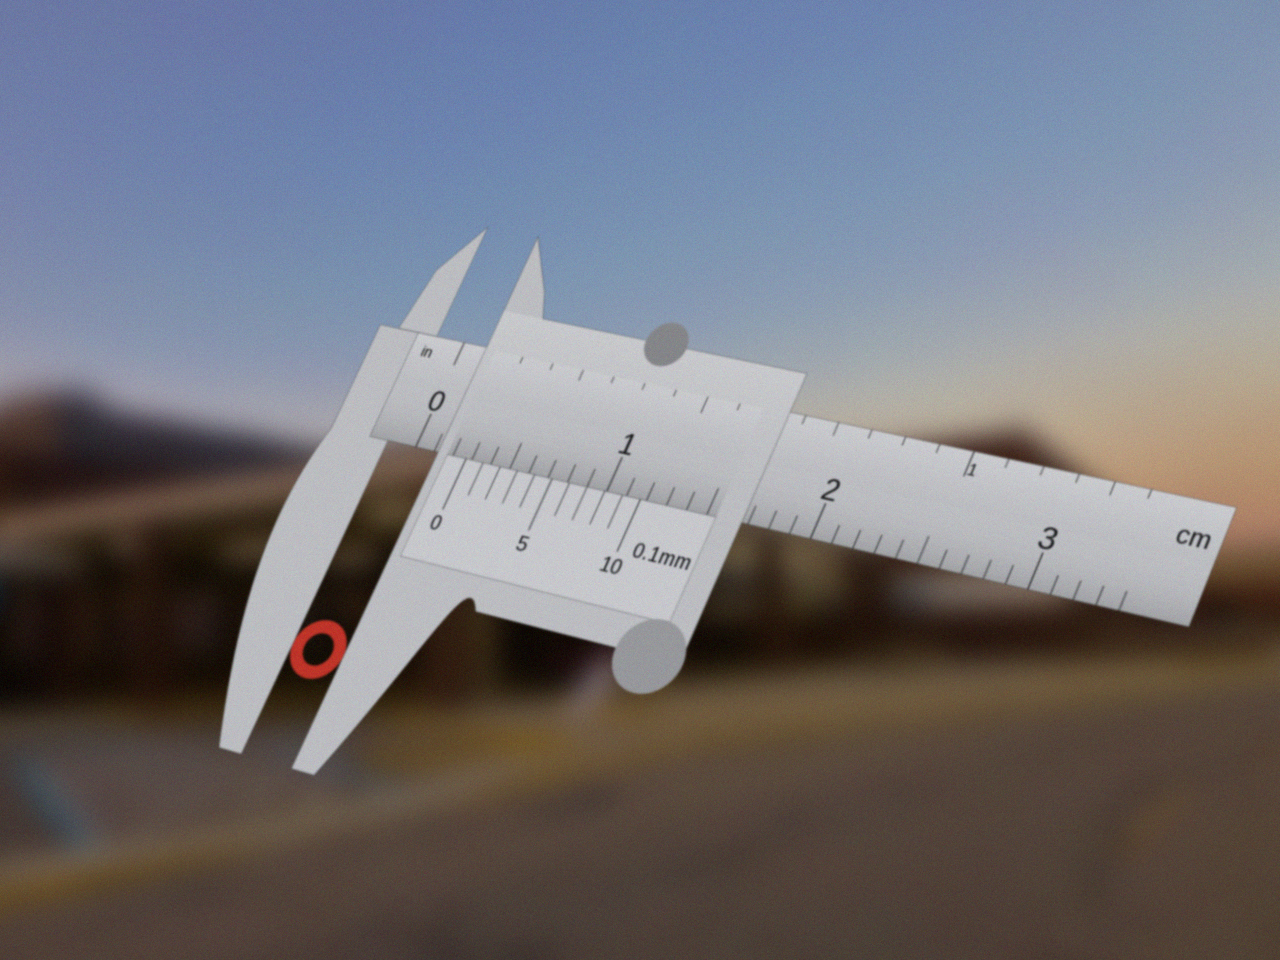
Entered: 2.7 mm
